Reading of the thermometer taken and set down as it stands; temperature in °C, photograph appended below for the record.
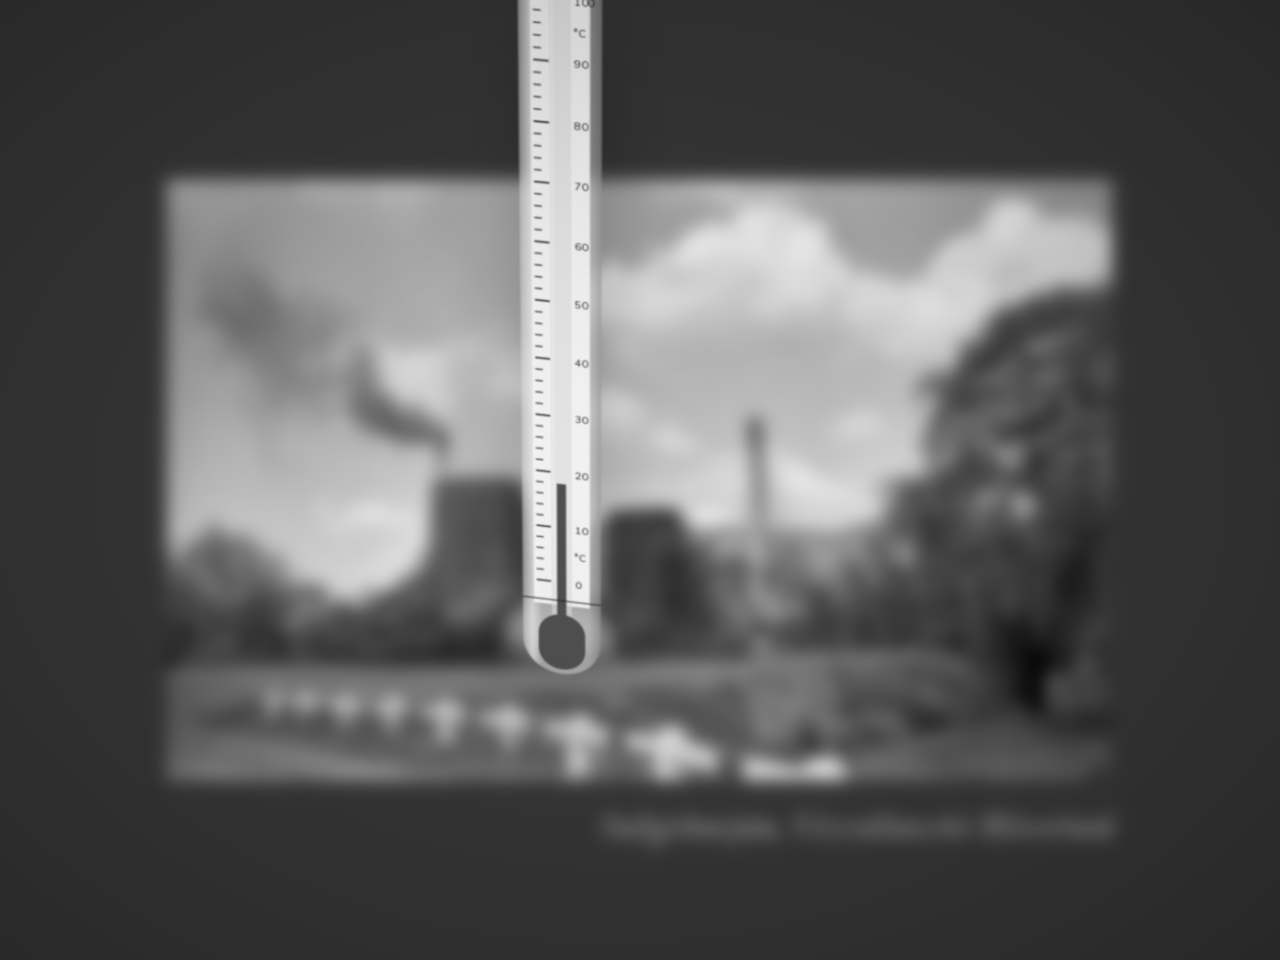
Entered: 18 °C
